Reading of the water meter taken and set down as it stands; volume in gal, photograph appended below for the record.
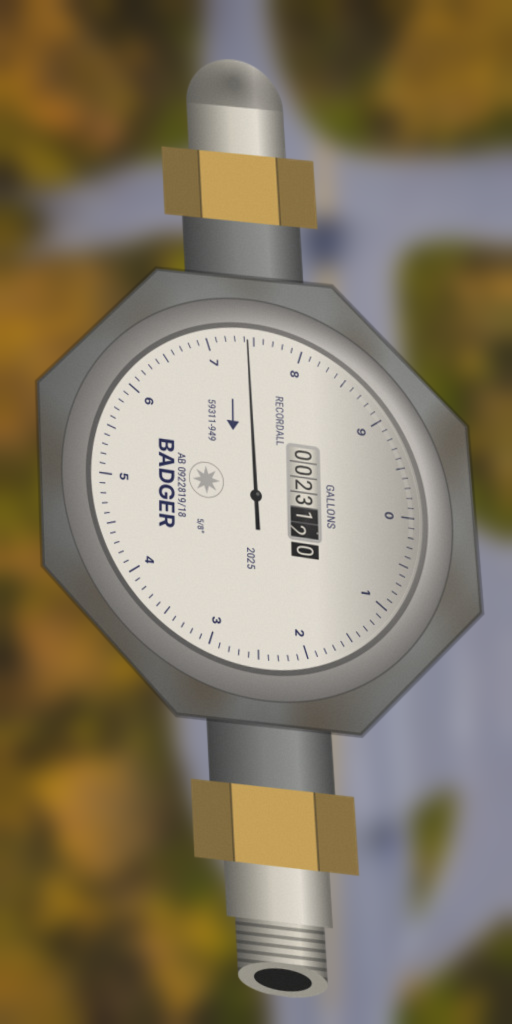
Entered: 23117.4 gal
